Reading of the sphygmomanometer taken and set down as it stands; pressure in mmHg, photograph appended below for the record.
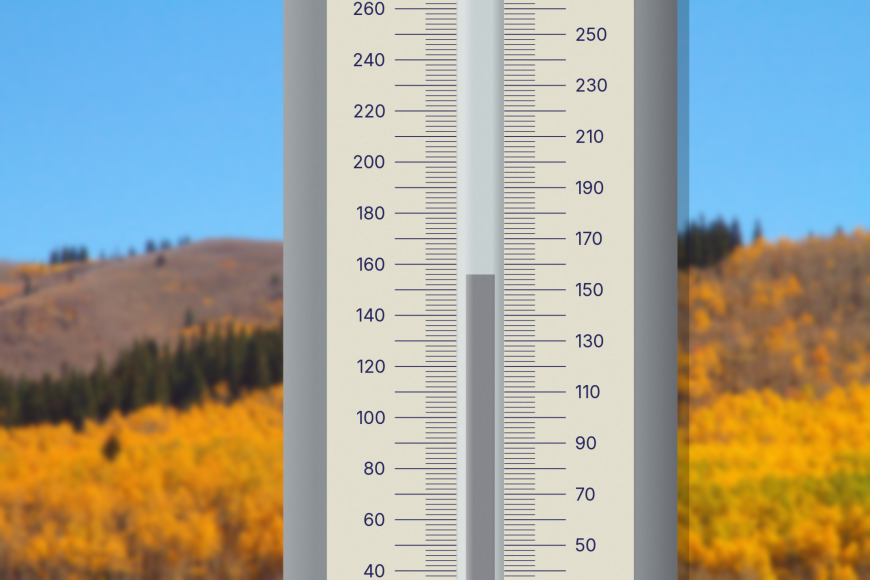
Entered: 156 mmHg
